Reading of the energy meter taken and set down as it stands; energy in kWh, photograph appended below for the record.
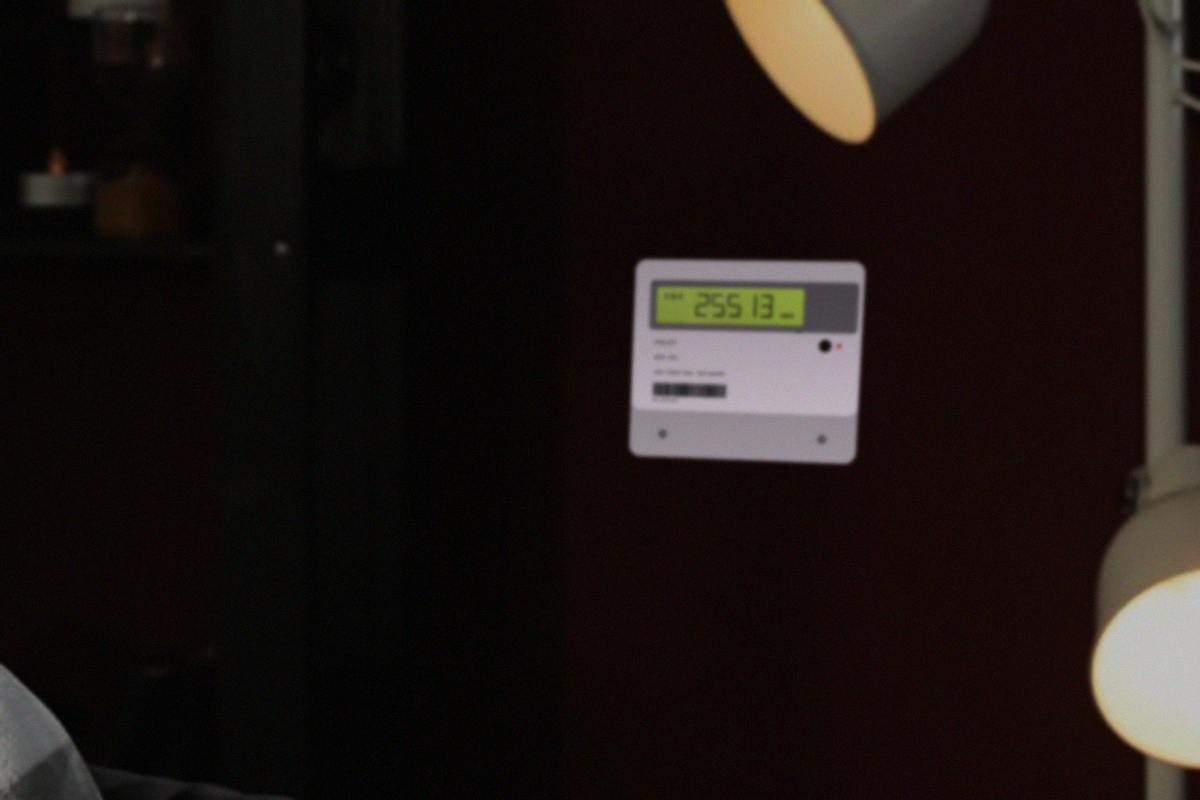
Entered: 25513 kWh
